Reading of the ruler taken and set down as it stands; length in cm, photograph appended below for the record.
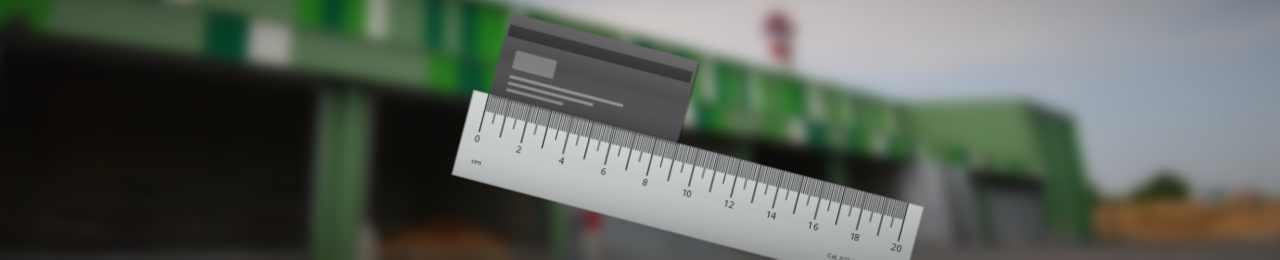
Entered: 9 cm
